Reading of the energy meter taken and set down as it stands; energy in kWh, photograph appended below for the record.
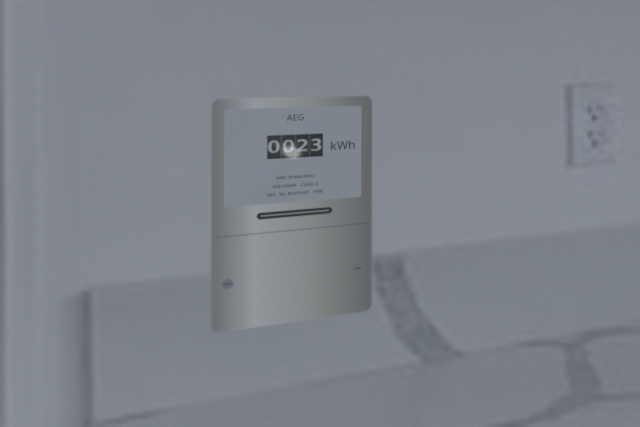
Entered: 23 kWh
